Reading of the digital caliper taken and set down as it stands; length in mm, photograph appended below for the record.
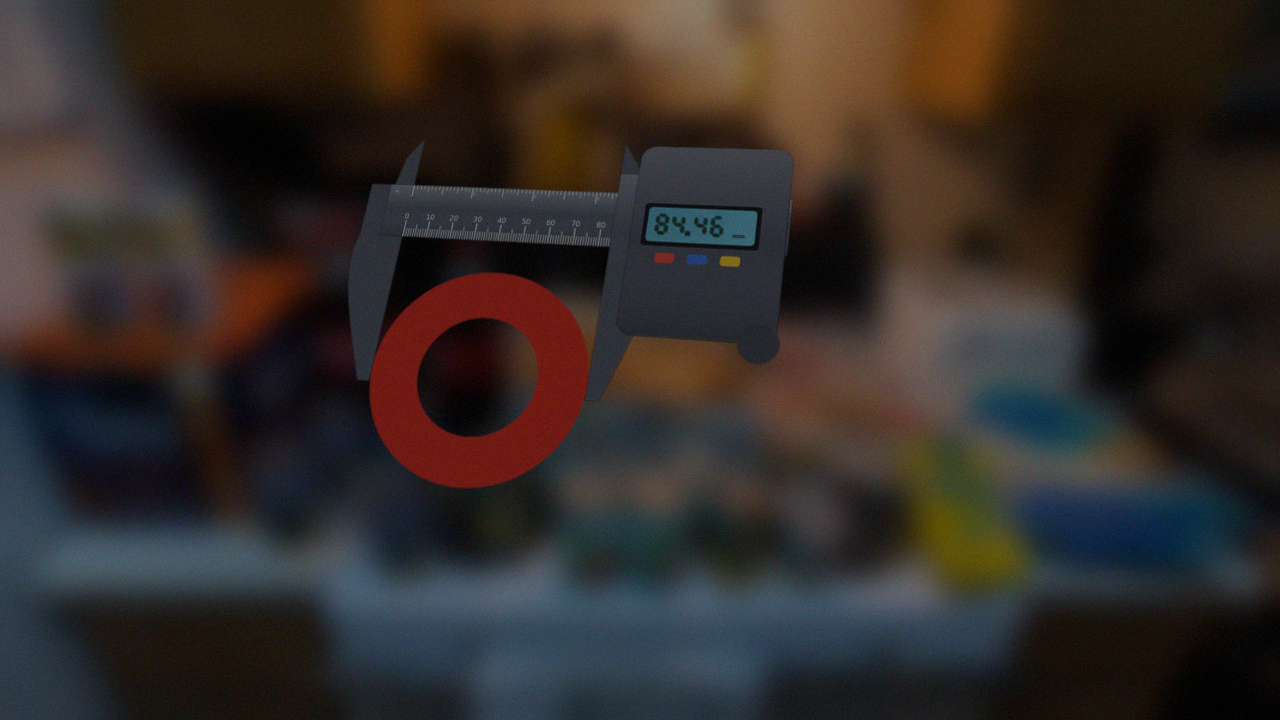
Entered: 84.46 mm
